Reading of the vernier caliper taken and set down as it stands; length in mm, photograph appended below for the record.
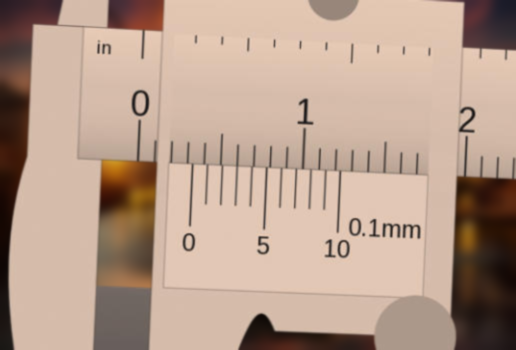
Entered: 3.3 mm
